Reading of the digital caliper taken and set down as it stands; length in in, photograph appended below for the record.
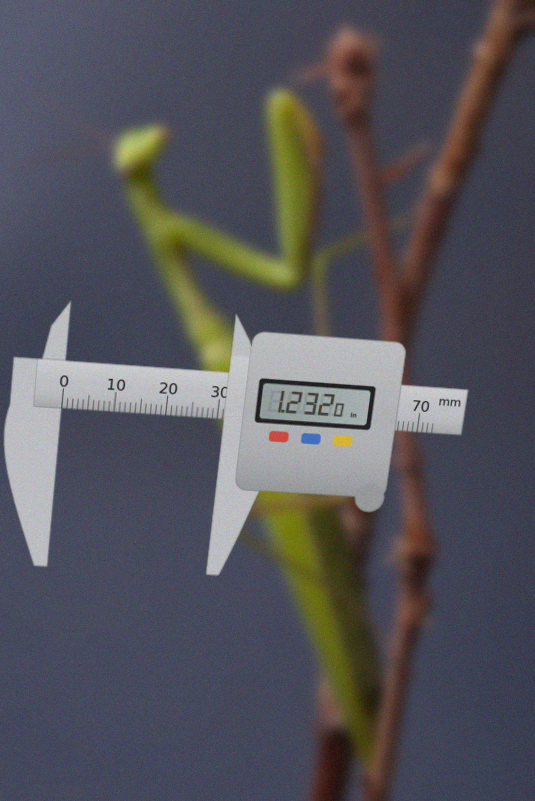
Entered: 1.2320 in
